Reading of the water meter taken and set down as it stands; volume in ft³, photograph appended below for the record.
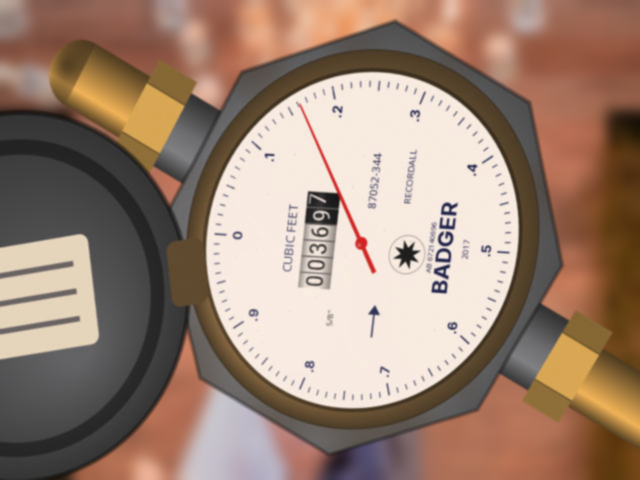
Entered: 3697.16 ft³
